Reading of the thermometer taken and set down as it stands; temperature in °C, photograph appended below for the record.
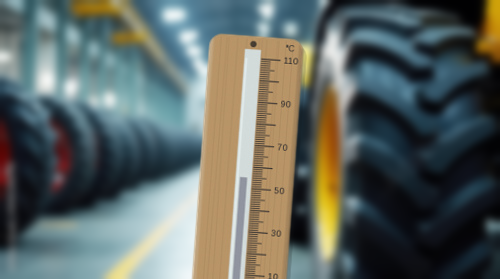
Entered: 55 °C
